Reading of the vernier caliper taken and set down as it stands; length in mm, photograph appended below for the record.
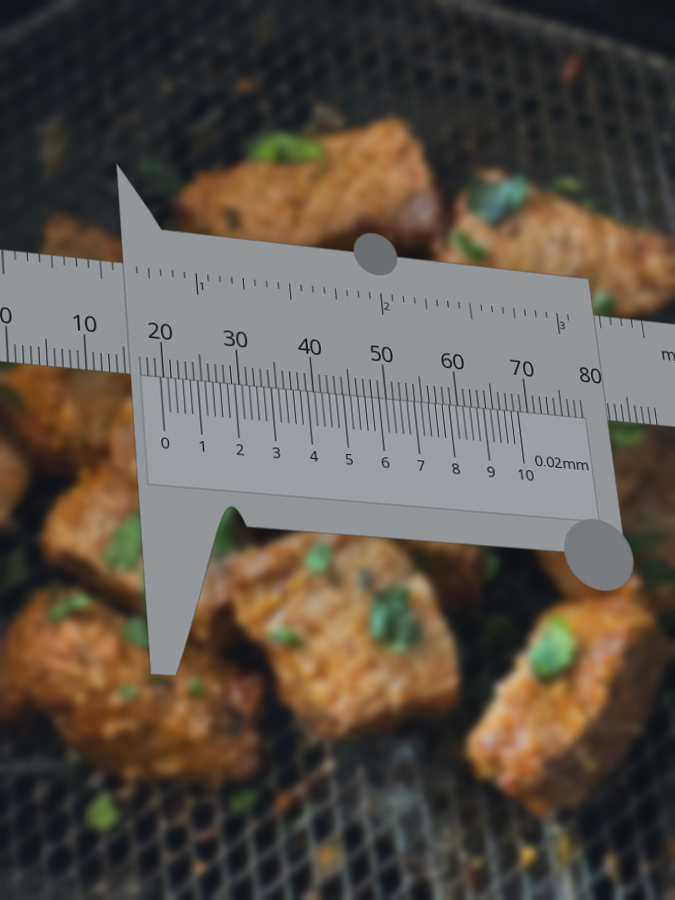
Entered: 19.6 mm
